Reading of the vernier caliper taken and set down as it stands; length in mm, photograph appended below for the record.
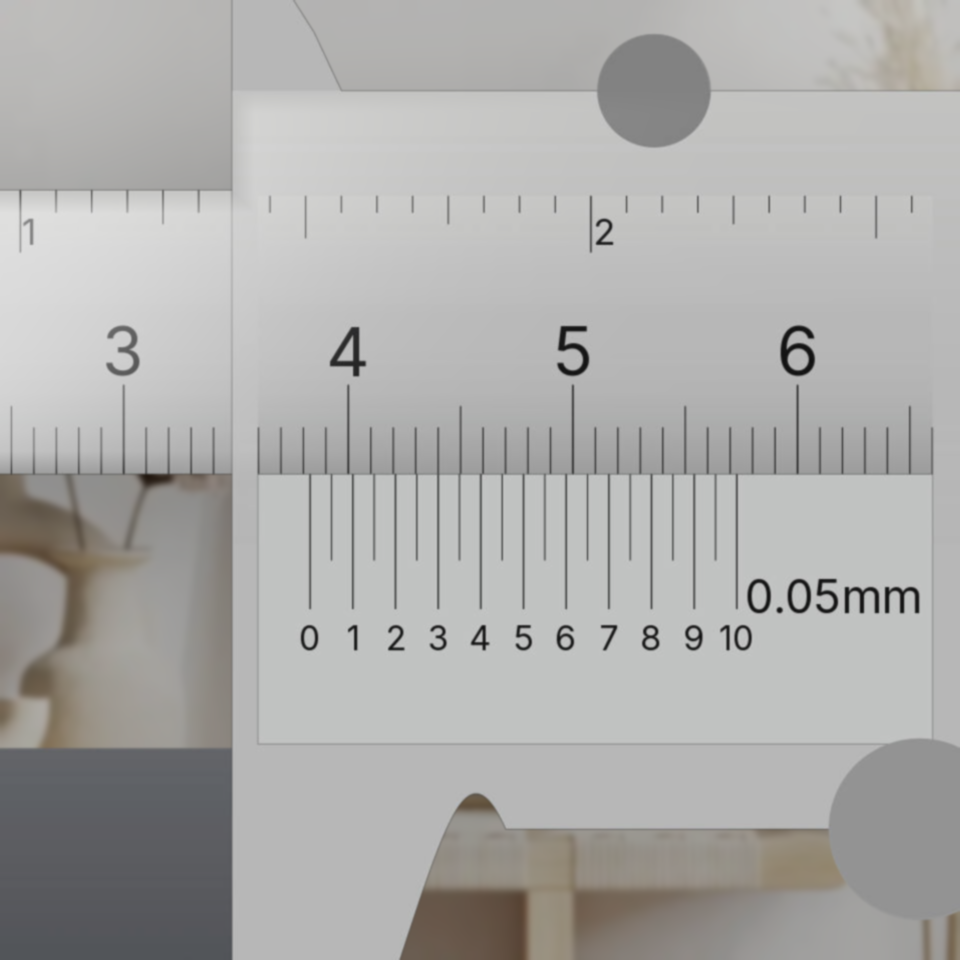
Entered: 38.3 mm
